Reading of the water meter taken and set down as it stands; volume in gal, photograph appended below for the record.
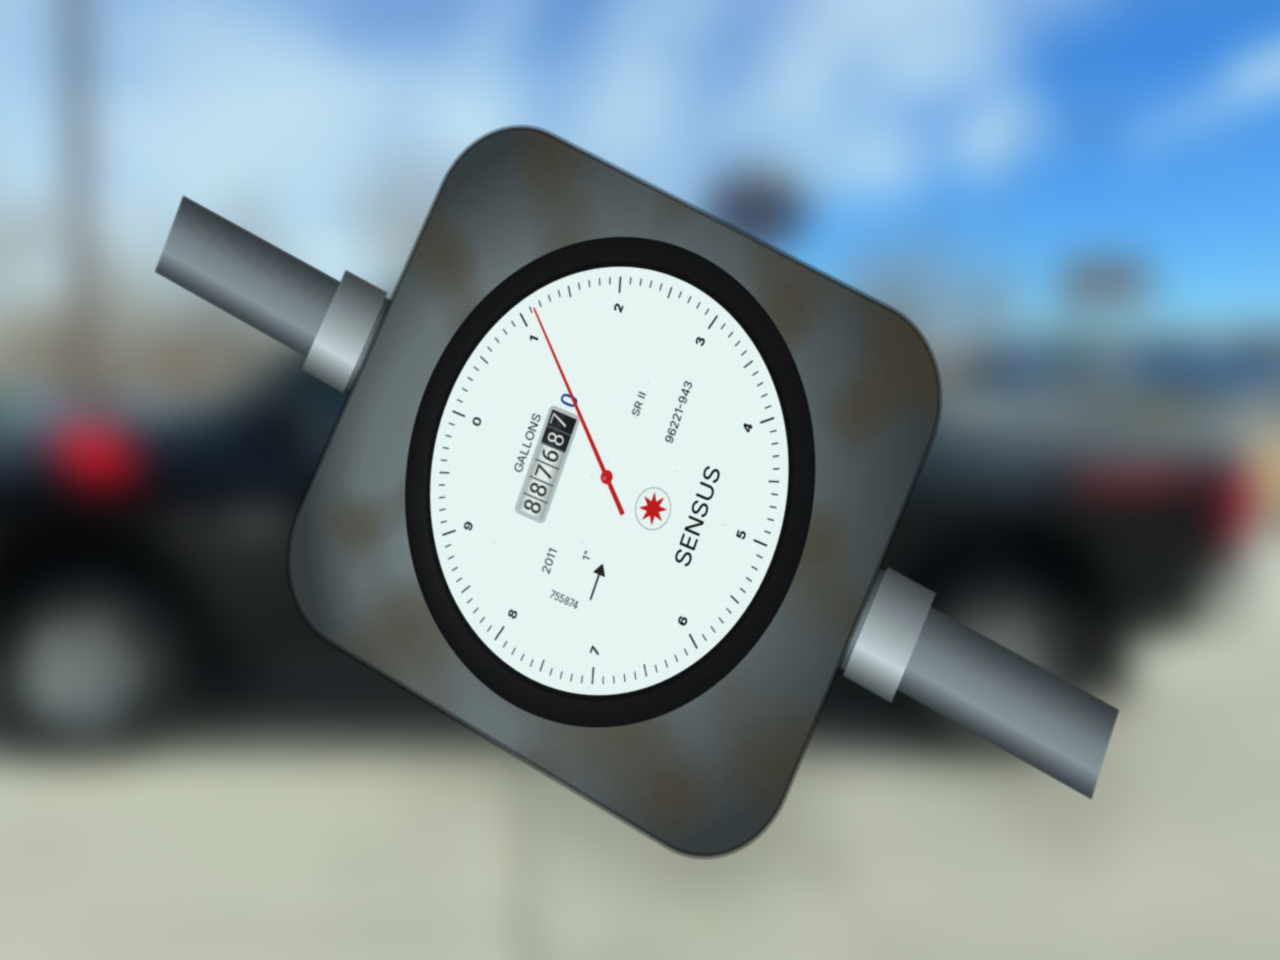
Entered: 8876871.1 gal
